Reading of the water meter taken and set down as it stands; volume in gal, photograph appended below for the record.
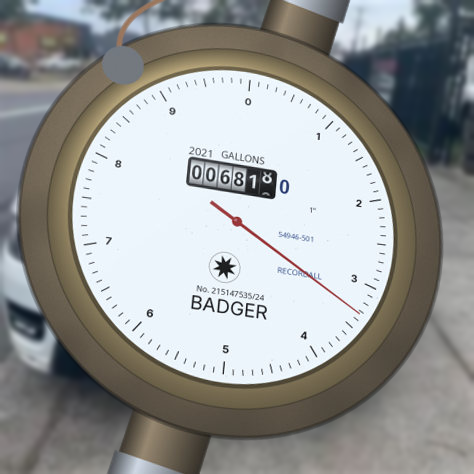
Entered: 68183.3 gal
